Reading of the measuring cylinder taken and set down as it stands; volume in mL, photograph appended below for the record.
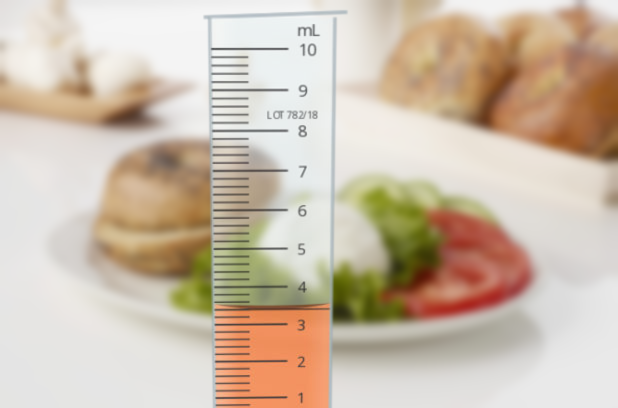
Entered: 3.4 mL
